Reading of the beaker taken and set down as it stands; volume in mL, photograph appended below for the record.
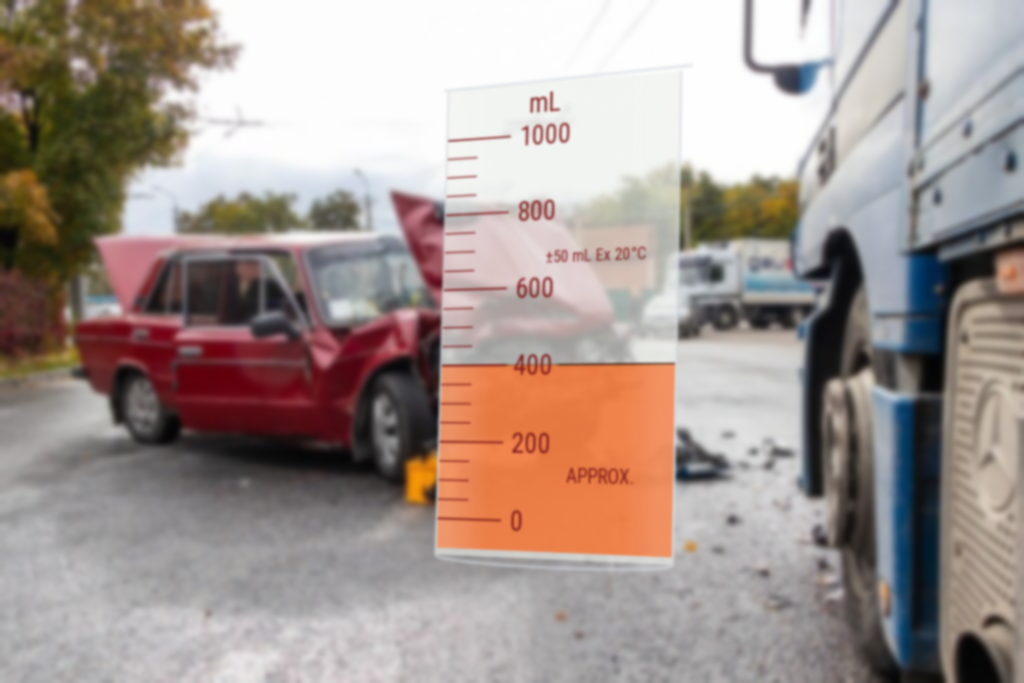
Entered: 400 mL
